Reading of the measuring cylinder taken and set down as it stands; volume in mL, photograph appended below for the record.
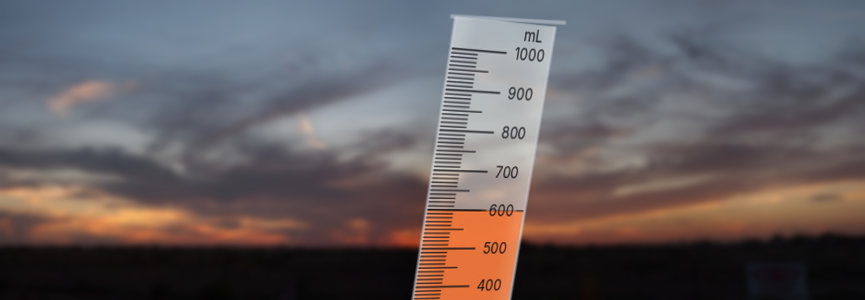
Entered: 600 mL
